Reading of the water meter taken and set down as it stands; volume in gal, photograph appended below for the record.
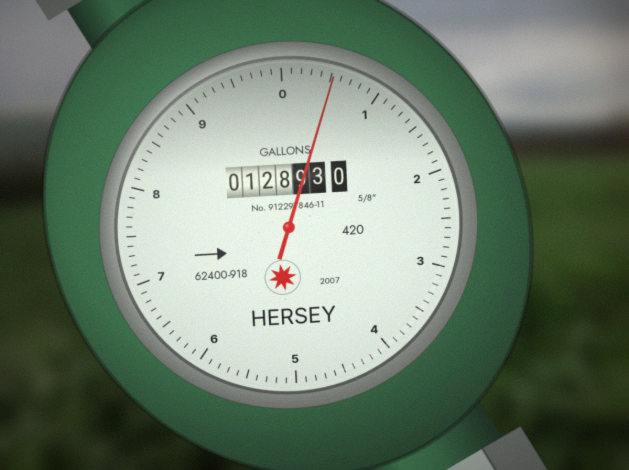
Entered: 128930.5 gal
